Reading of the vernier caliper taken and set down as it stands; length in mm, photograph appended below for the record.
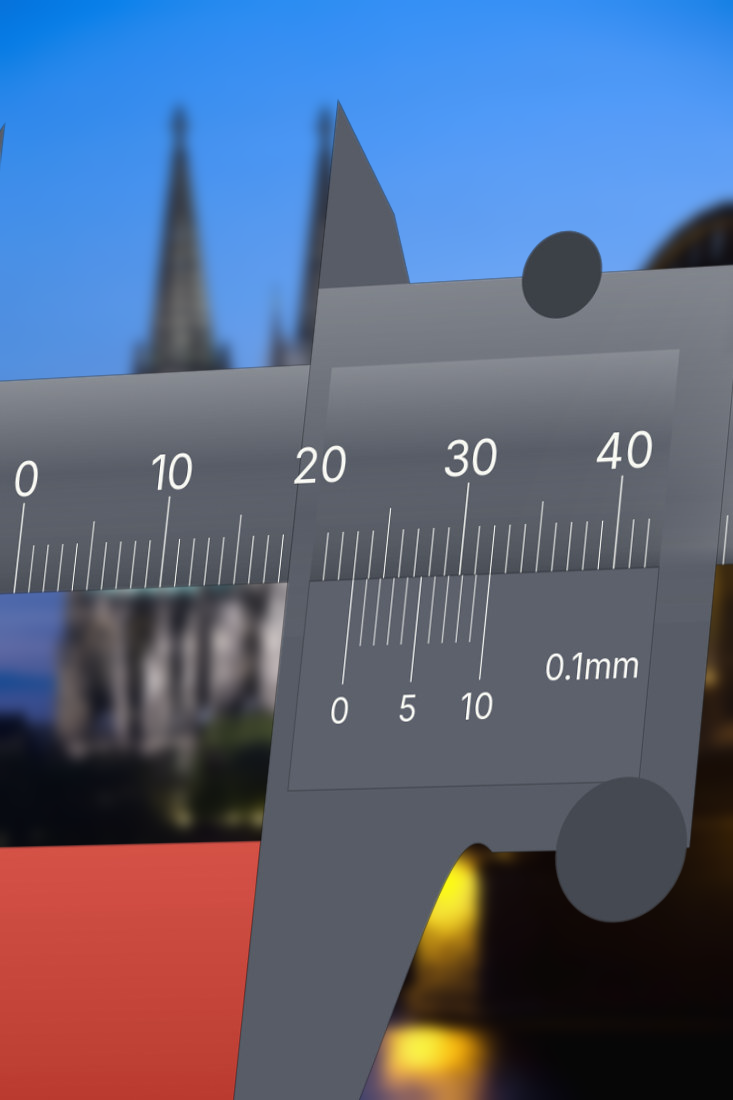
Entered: 23.0 mm
